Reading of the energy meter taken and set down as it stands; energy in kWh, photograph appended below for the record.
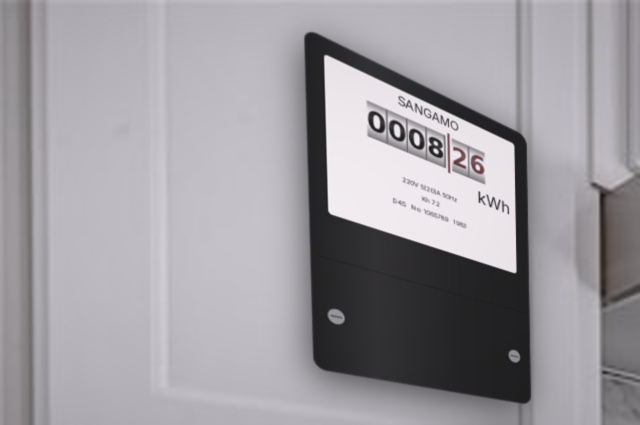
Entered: 8.26 kWh
